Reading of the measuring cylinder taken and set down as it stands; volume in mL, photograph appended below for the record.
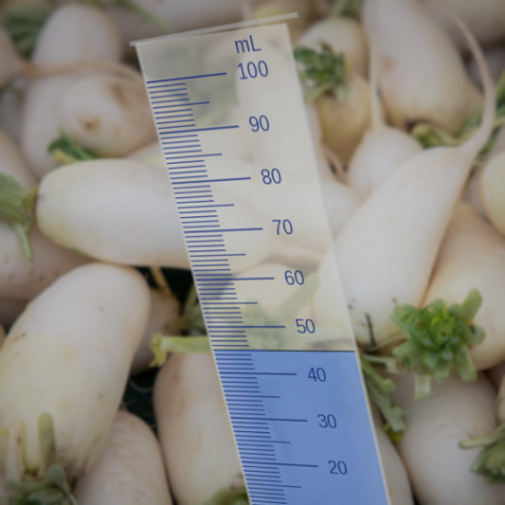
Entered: 45 mL
